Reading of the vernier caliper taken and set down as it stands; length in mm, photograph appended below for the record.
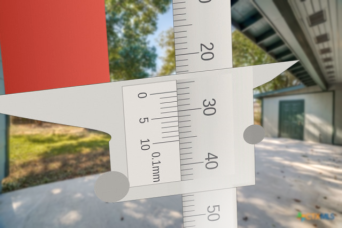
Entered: 26.4 mm
